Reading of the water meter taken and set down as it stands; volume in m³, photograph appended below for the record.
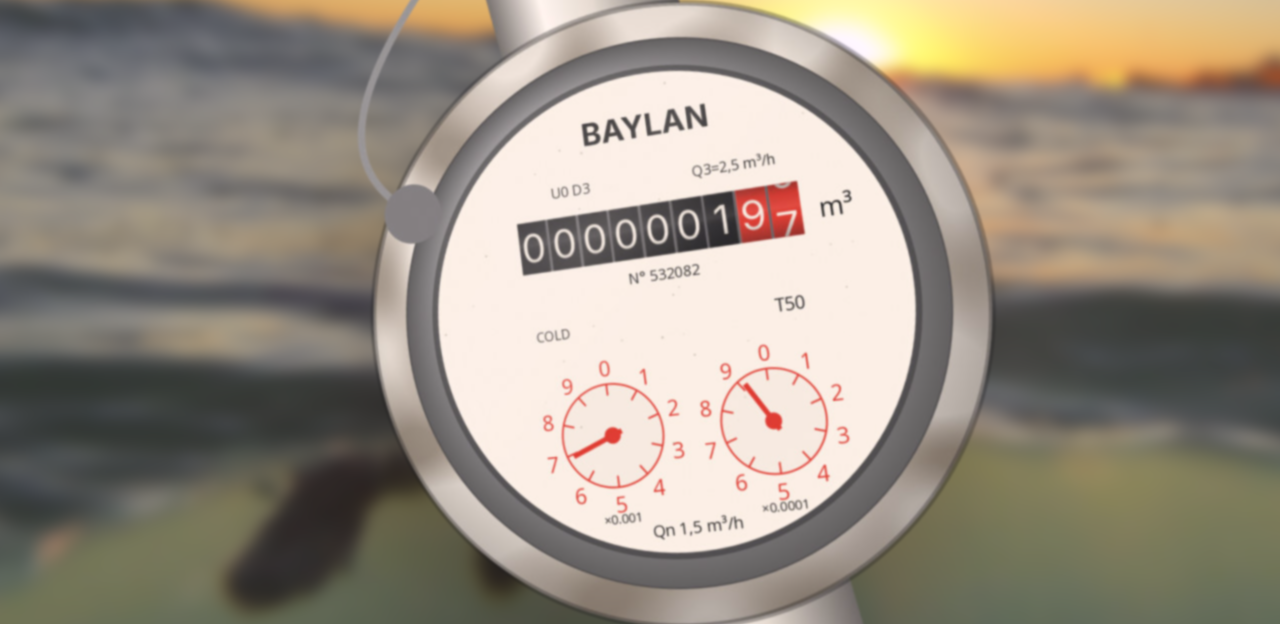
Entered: 1.9669 m³
